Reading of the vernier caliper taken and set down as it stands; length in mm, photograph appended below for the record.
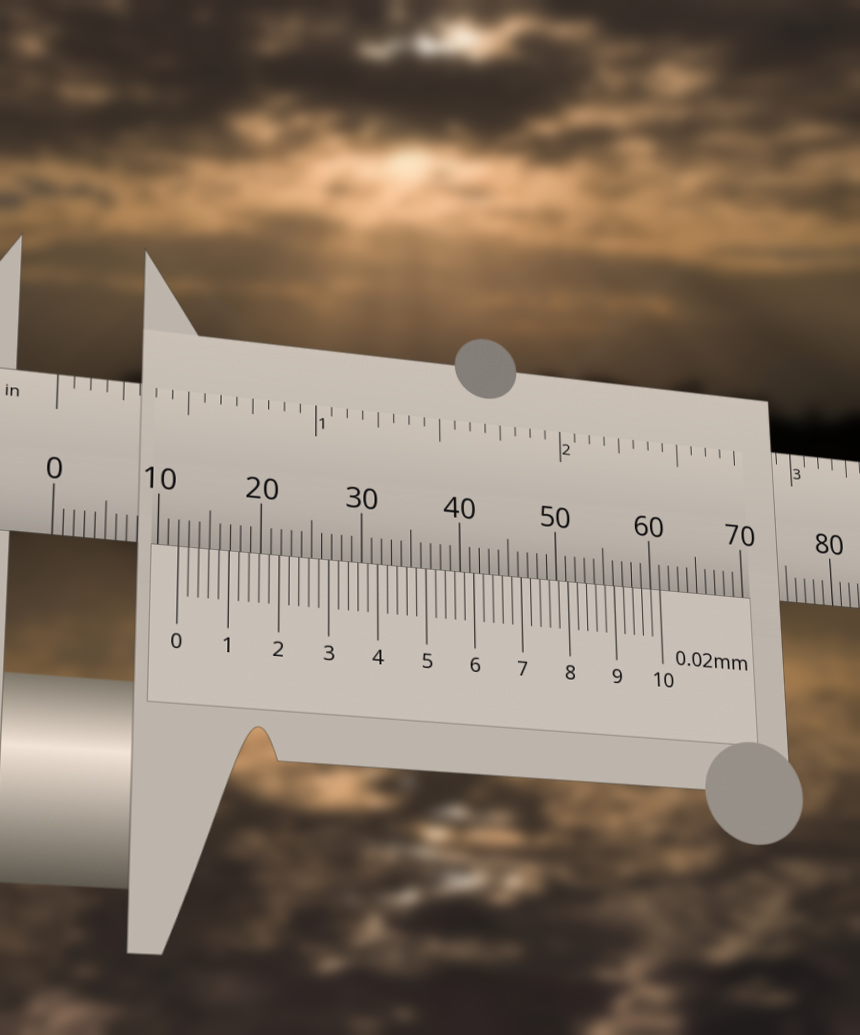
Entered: 12.0 mm
